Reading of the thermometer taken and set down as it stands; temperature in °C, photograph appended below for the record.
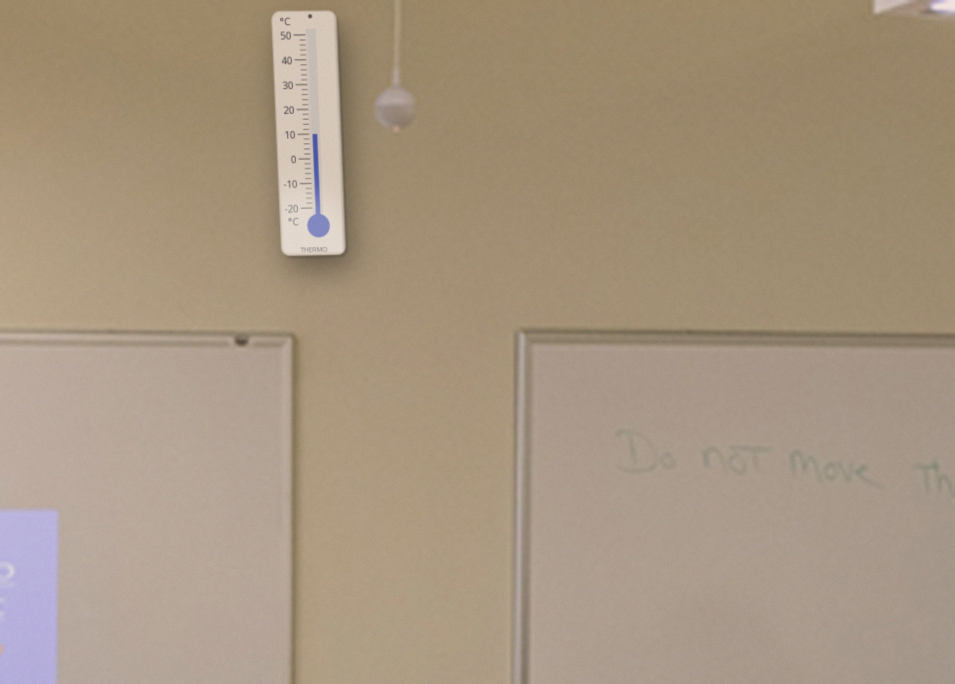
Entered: 10 °C
